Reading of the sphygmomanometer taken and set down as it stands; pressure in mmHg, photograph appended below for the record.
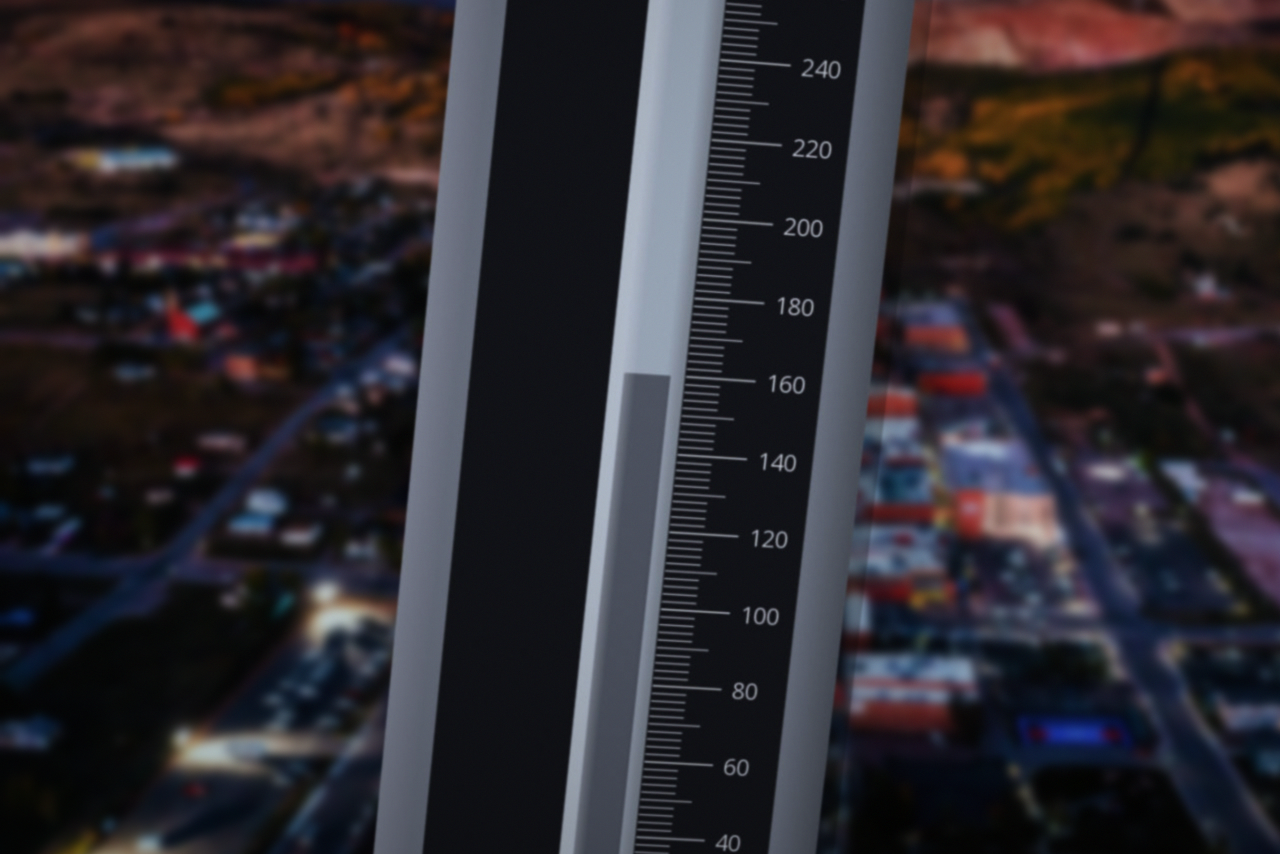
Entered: 160 mmHg
